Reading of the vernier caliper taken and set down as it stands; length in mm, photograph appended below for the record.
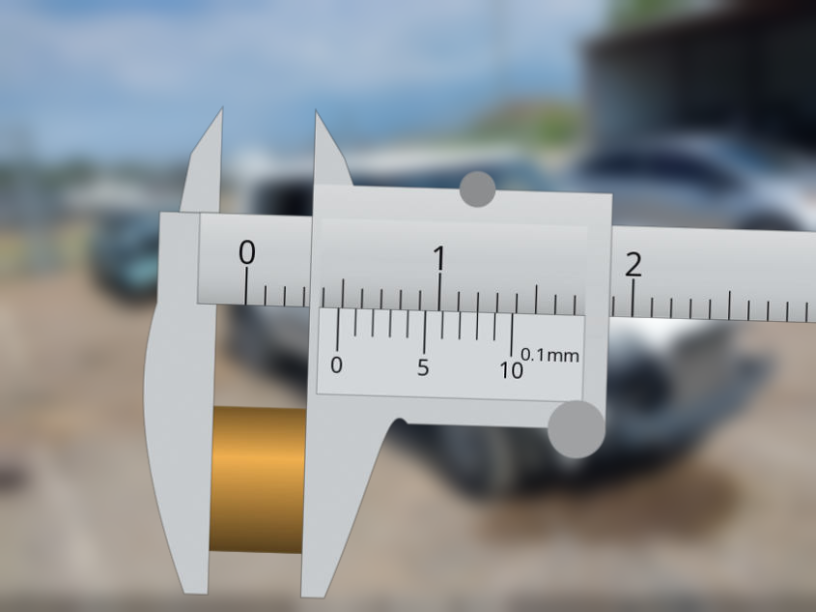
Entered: 4.8 mm
